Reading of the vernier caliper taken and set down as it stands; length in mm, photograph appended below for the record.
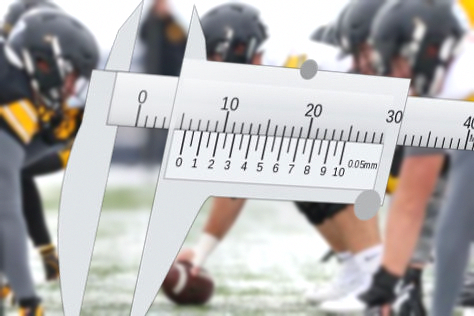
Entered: 5.6 mm
